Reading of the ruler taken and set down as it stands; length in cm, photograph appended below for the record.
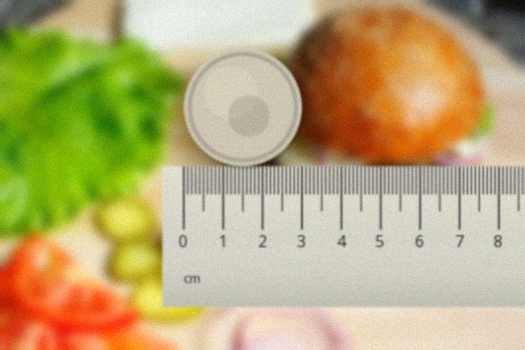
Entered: 3 cm
